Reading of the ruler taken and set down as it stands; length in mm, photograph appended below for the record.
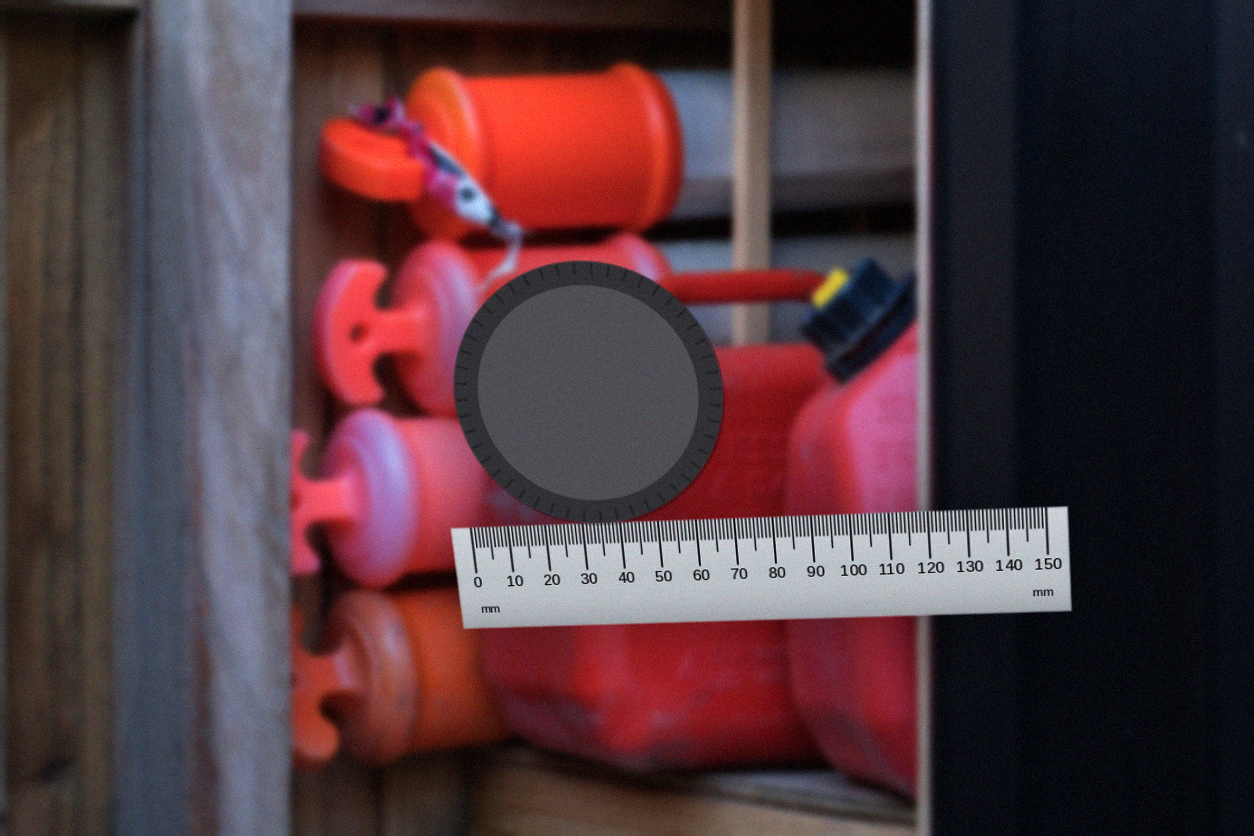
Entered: 70 mm
